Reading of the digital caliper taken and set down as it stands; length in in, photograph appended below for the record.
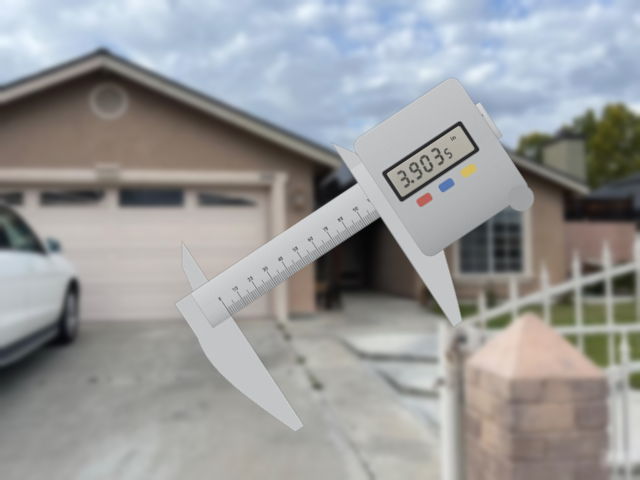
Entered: 3.9035 in
